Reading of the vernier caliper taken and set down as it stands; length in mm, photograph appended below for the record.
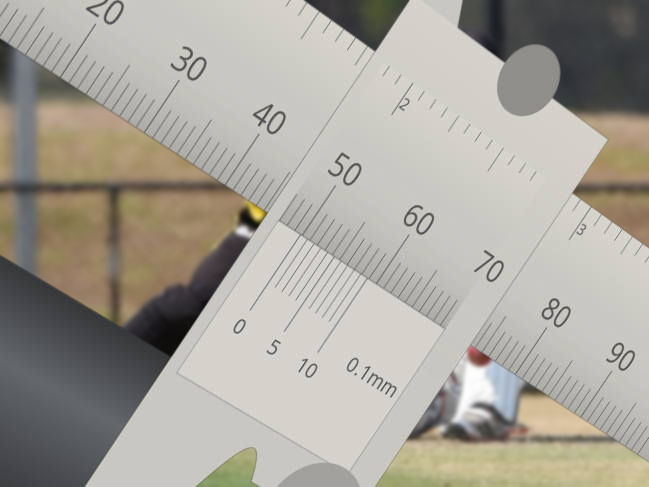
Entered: 49.8 mm
